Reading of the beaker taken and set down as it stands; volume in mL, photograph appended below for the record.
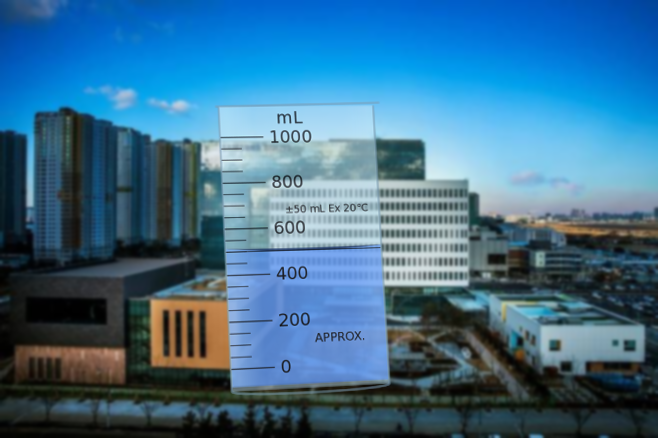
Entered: 500 mL
